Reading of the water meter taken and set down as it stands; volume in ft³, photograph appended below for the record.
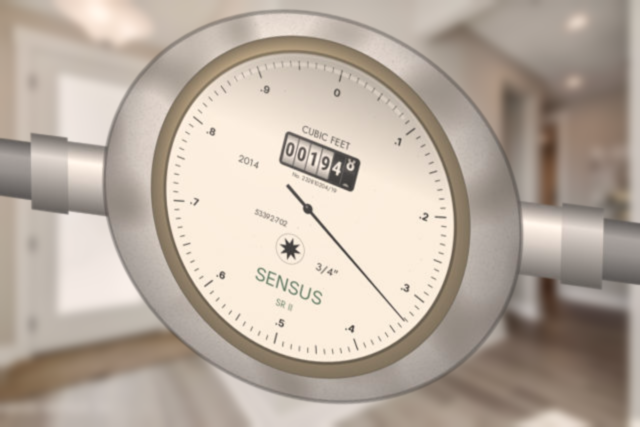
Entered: 1948.33 ft³
